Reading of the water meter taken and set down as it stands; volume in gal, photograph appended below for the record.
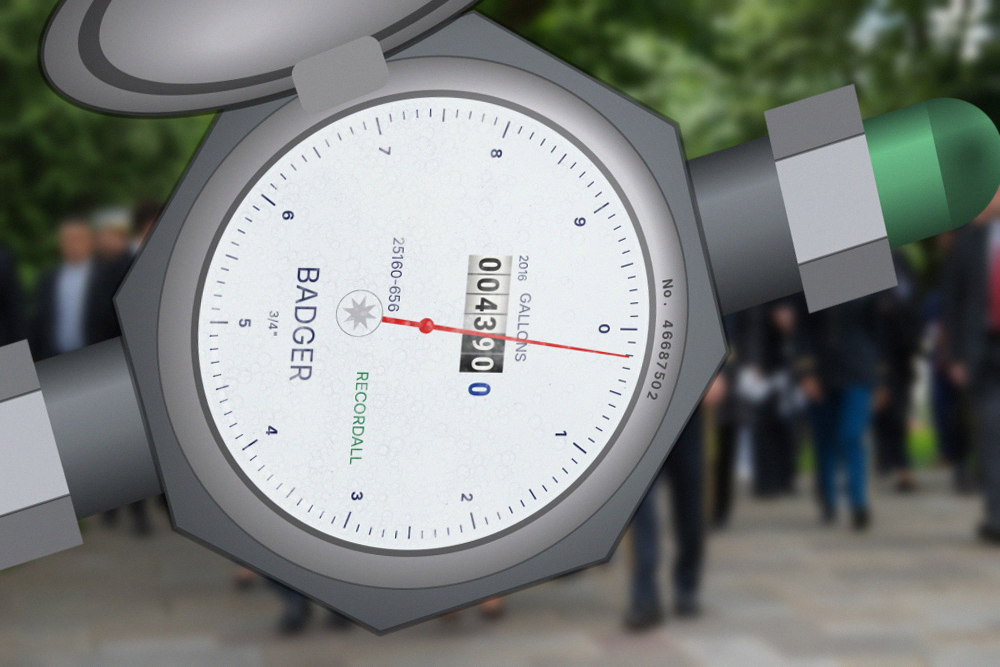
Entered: 43900.2 gal
